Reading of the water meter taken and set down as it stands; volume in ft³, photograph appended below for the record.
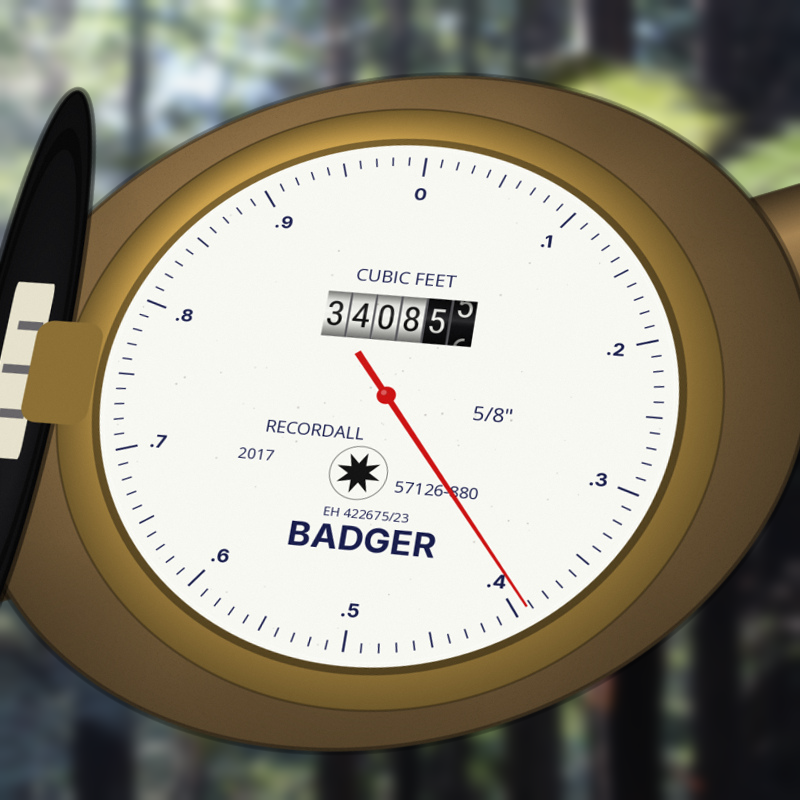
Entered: 340855.39 ft³
